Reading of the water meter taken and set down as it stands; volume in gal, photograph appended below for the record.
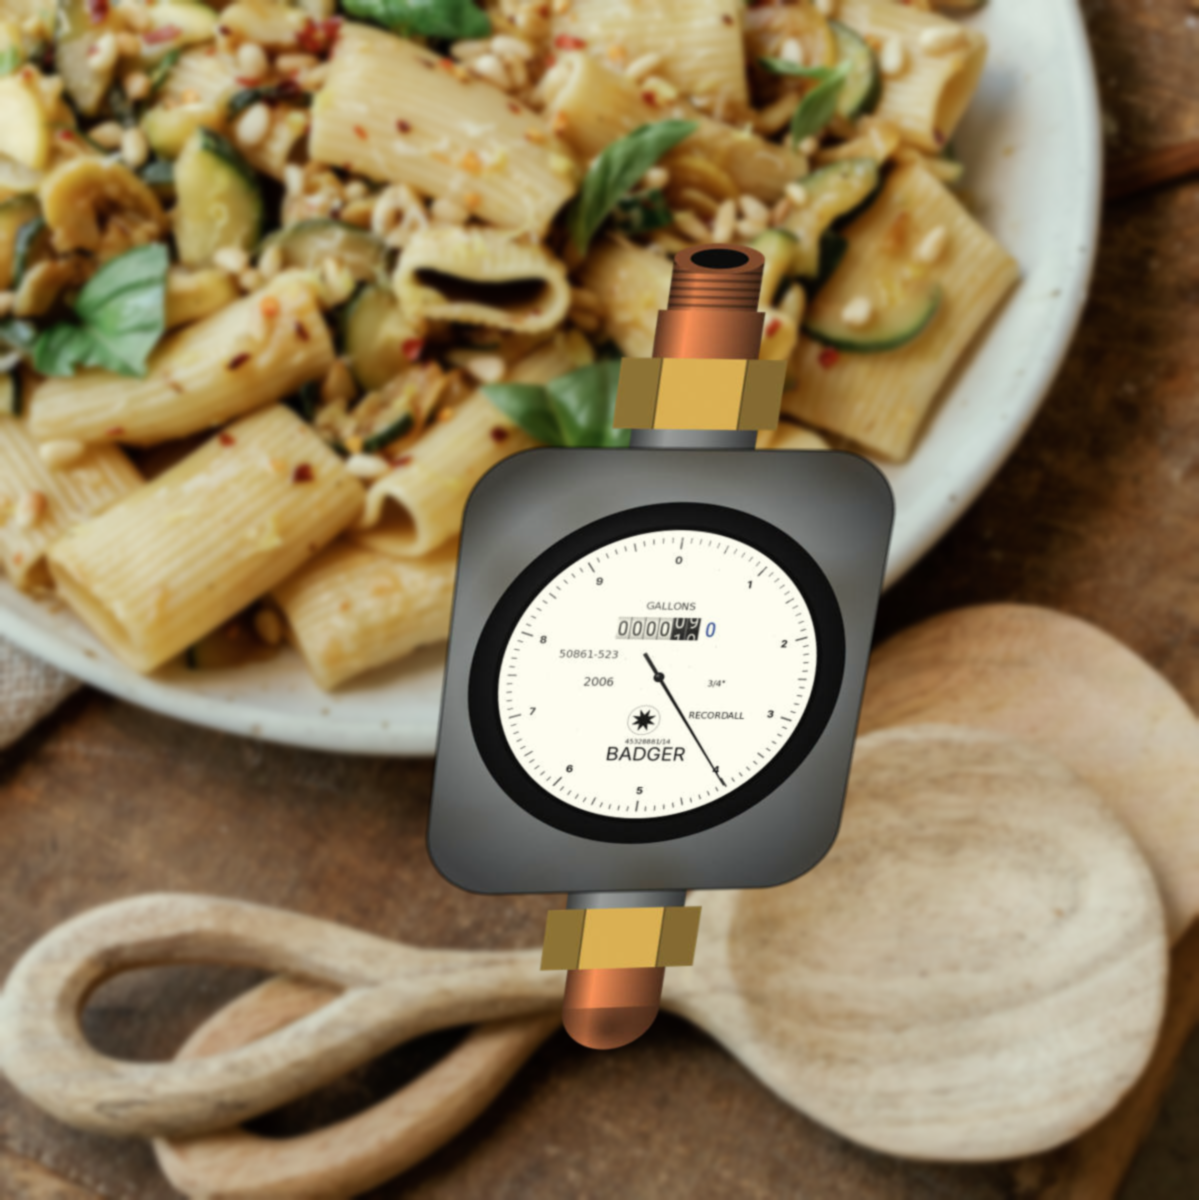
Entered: 94.0 gal
